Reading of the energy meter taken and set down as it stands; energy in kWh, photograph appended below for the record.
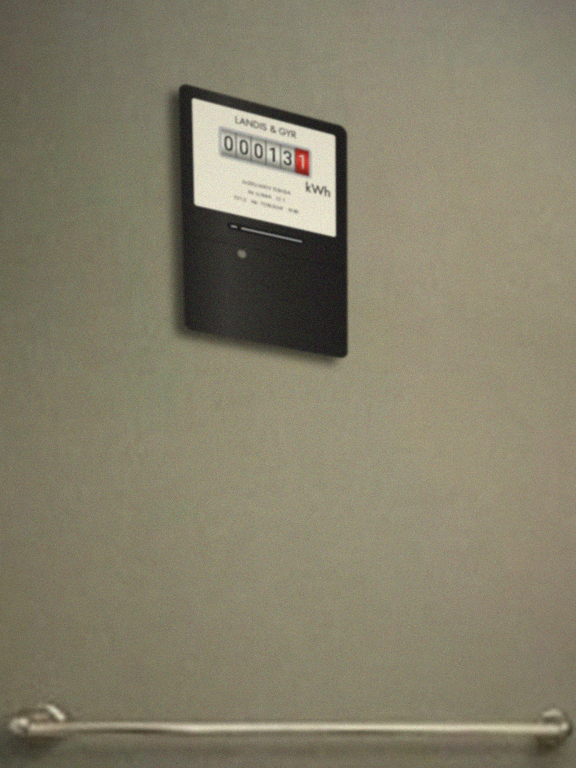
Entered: 13.1 kWh
